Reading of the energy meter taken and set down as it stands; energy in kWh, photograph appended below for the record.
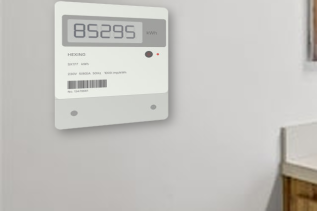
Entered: 85295 kWh
